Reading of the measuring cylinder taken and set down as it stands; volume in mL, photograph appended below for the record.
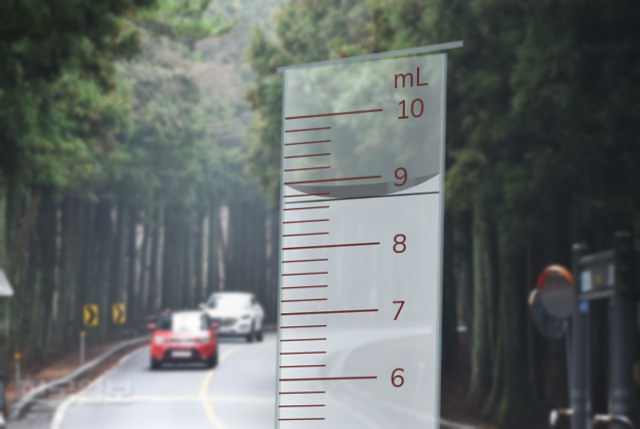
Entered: 8.7 mL
